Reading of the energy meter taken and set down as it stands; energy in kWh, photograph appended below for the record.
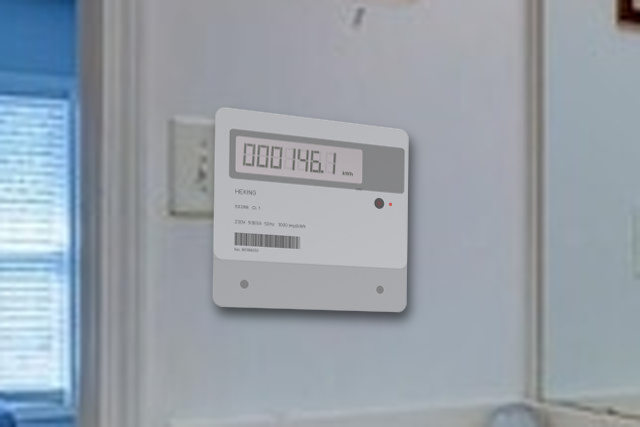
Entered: 146.1 kWh
